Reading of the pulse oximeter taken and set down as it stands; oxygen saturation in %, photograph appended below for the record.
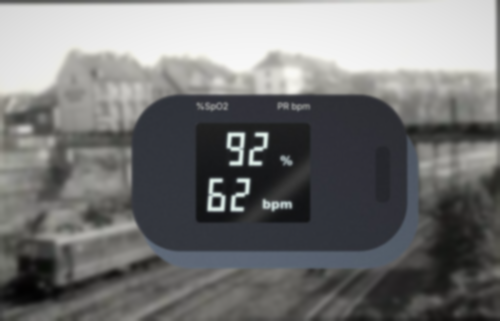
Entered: 92 %
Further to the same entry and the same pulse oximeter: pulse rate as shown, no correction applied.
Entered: 62 bpm
